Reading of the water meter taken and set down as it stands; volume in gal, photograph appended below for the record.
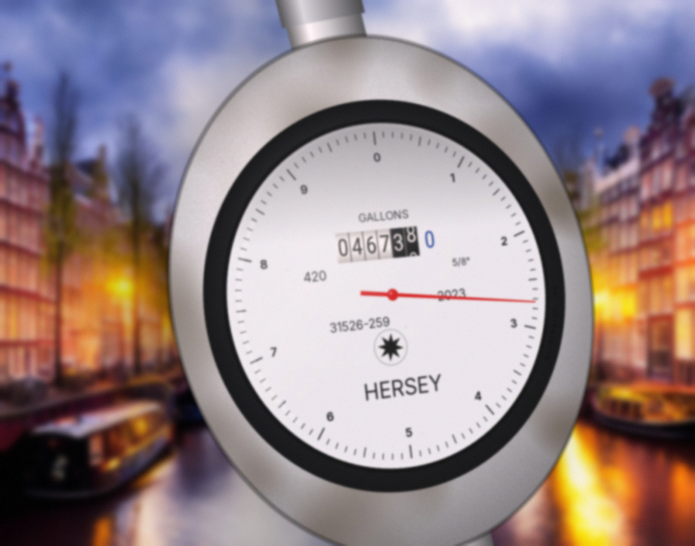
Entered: 467382.7 gal
